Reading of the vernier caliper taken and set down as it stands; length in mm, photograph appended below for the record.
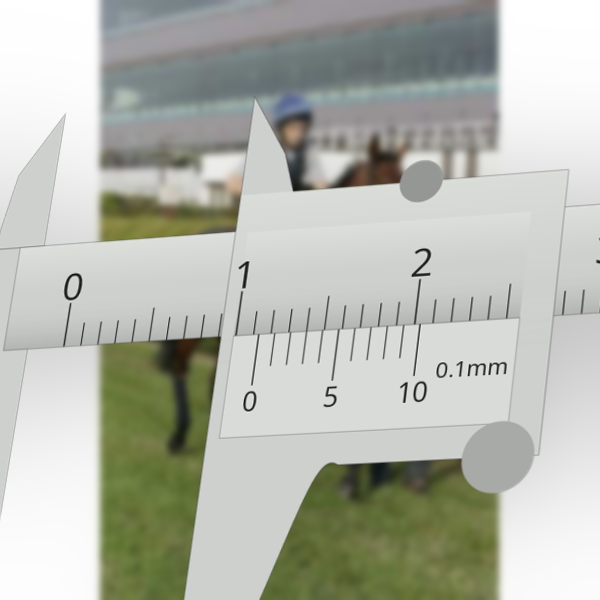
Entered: 11.3 mm
